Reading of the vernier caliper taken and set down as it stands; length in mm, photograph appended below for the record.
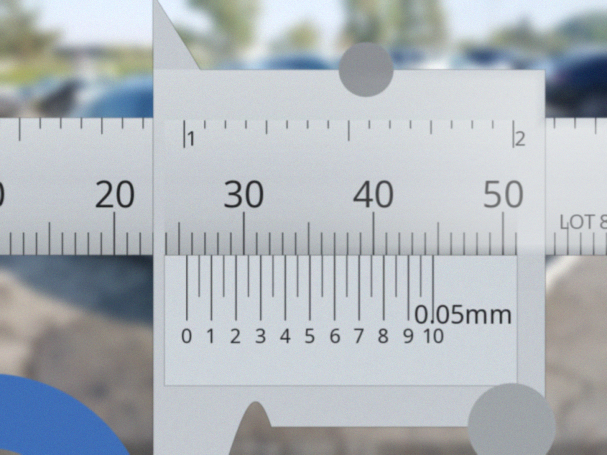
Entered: 25.6 mm
